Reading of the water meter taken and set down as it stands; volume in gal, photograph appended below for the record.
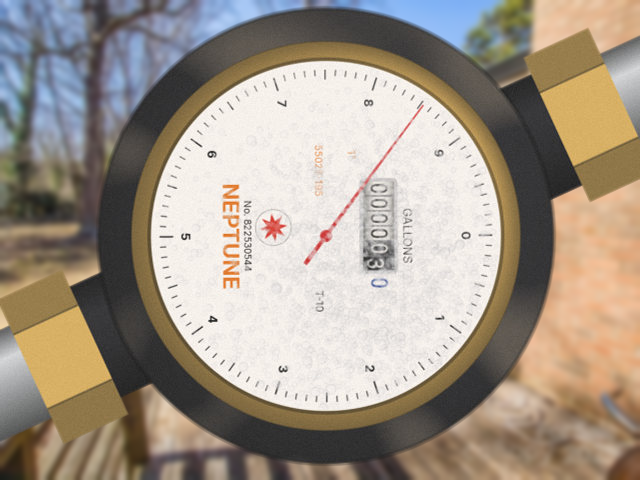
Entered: 28.5 gal
